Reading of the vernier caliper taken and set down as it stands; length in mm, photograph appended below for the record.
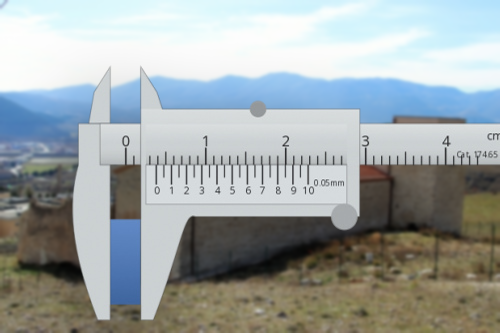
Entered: 3.8 mm
